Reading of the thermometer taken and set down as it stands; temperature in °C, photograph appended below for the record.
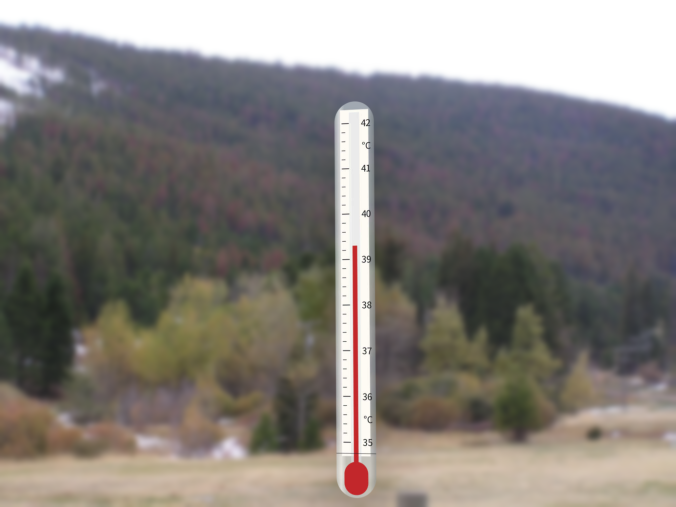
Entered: 39.3 °C
